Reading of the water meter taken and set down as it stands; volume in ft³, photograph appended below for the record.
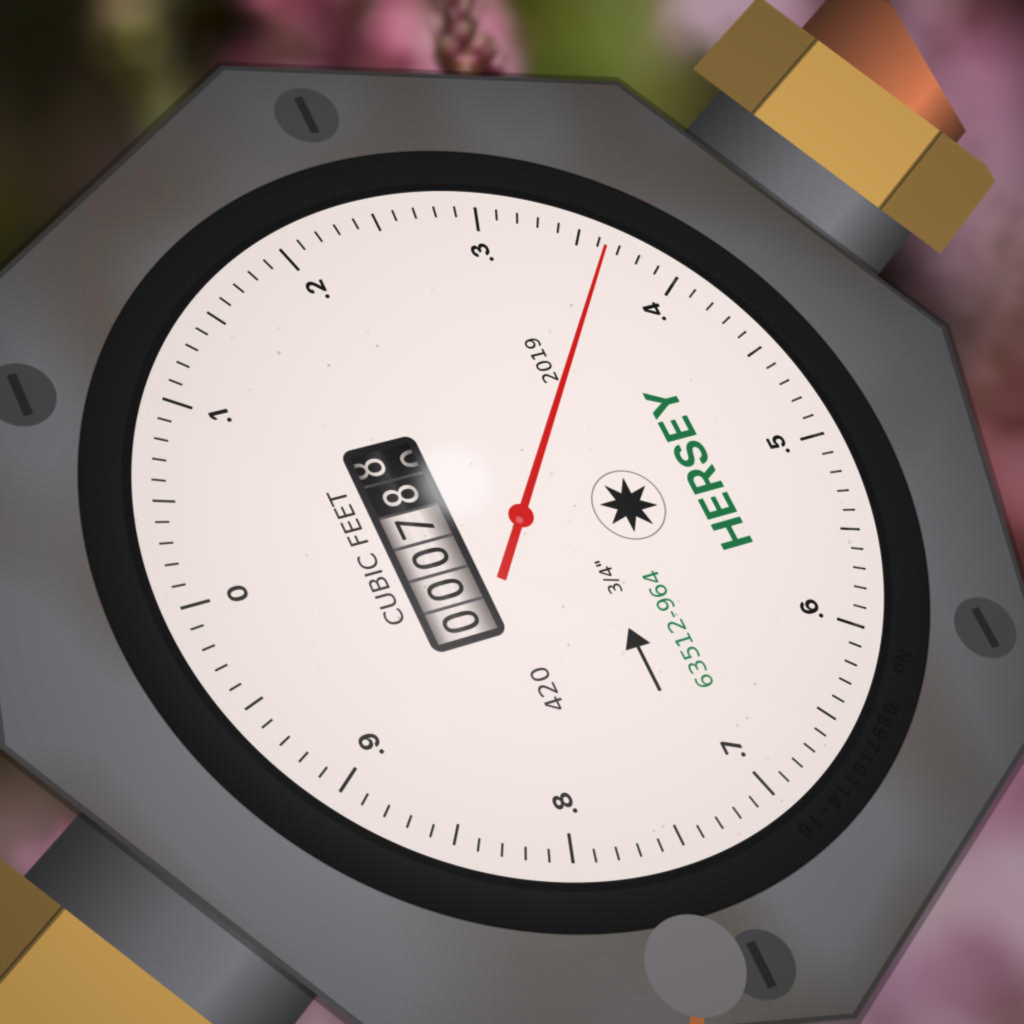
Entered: 788.36 ft³
